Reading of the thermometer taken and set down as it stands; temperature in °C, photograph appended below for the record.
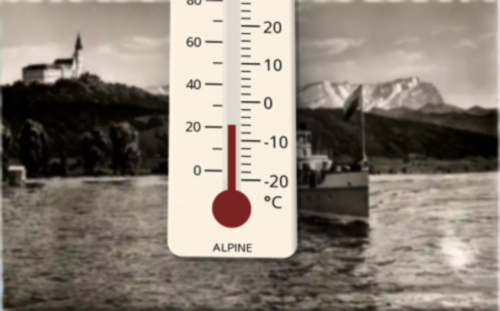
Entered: -6 °C
